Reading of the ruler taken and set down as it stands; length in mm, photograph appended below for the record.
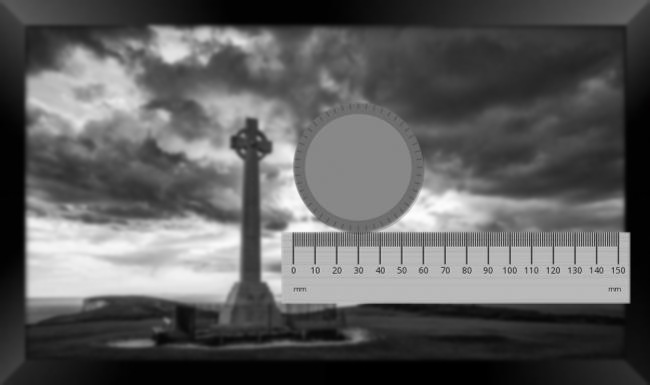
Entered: 60 mm
